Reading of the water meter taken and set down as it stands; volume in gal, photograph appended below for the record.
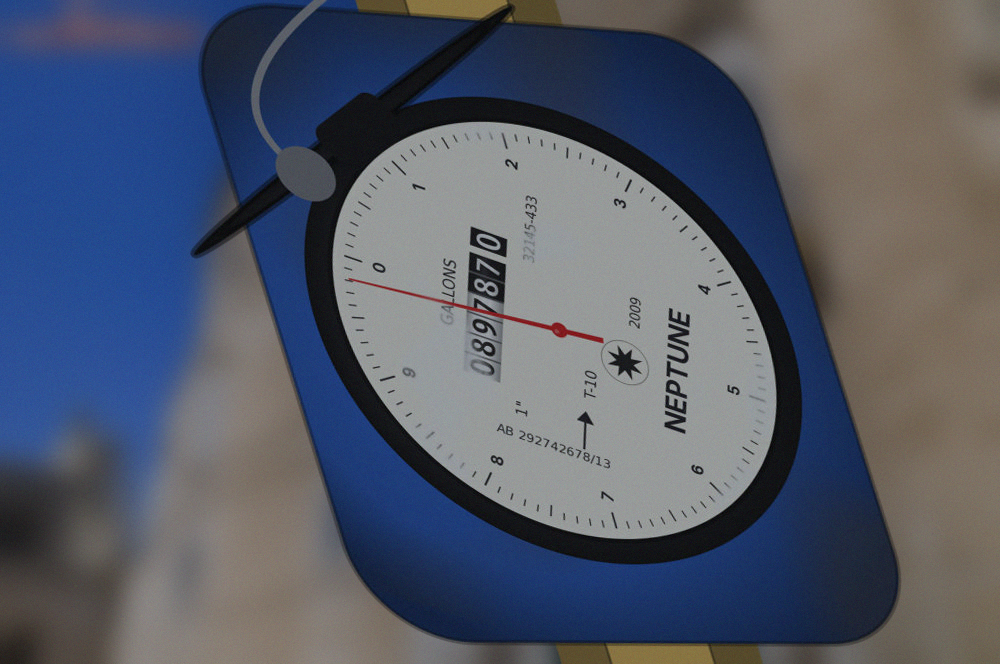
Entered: 897869.8 gal
